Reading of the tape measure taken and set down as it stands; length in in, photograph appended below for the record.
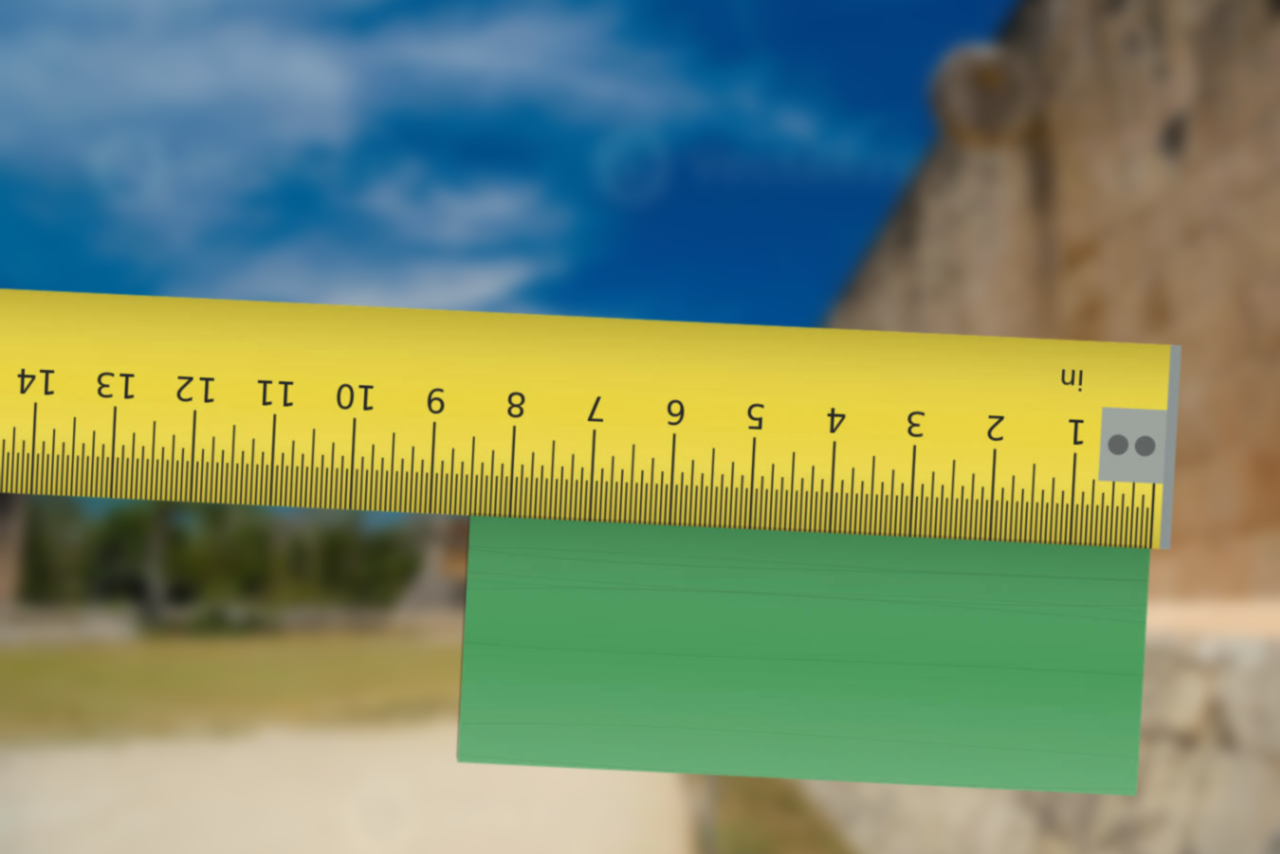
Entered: 8.5 in
